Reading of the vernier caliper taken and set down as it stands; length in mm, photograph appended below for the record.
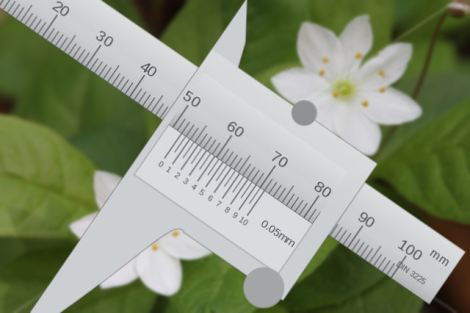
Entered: 52.0 mm
